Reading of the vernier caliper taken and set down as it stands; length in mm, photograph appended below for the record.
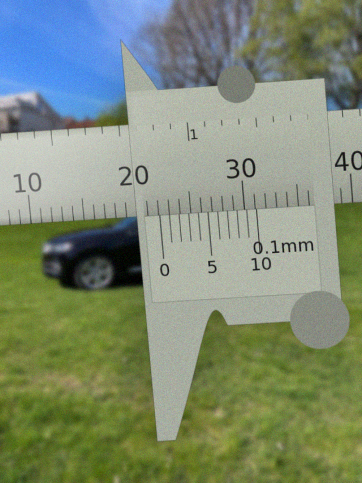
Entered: 22.1 mm
